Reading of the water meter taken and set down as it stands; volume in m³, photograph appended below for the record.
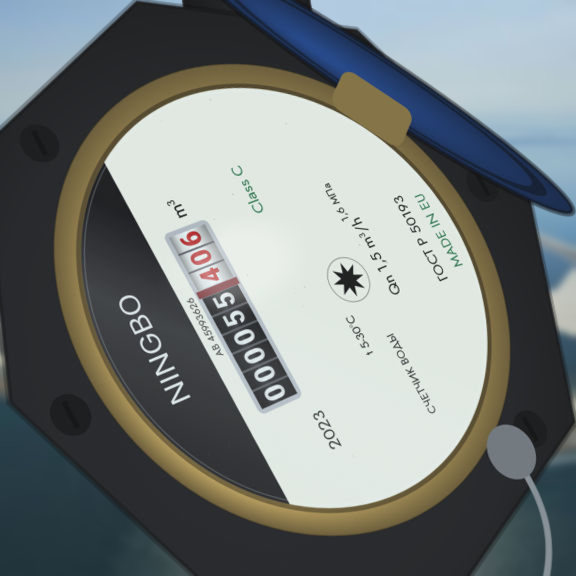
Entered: 55.406 m³
